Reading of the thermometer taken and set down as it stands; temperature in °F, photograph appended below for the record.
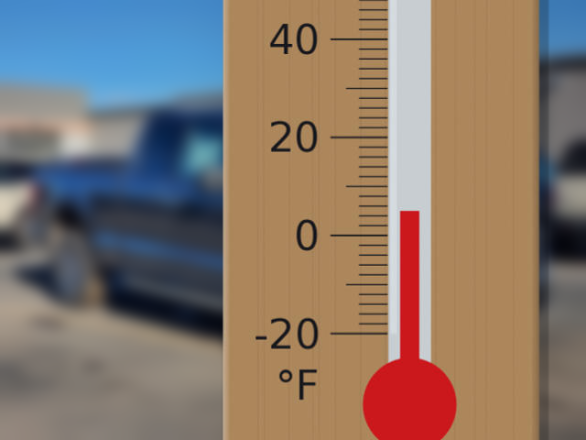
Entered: 5 °F
